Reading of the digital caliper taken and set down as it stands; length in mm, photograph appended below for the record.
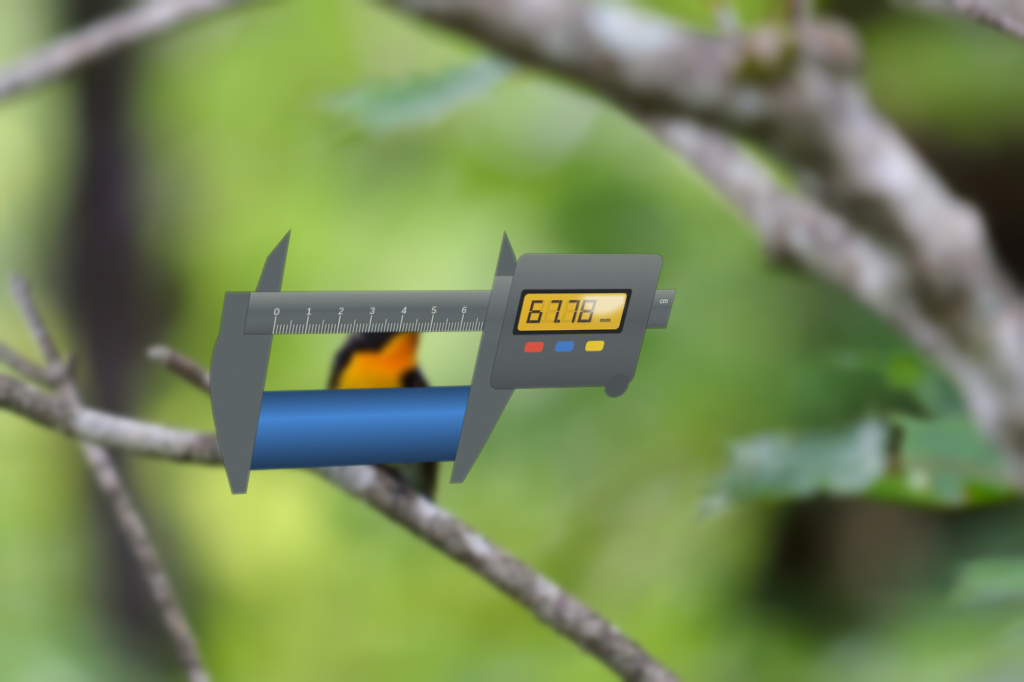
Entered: 67.78 mm
